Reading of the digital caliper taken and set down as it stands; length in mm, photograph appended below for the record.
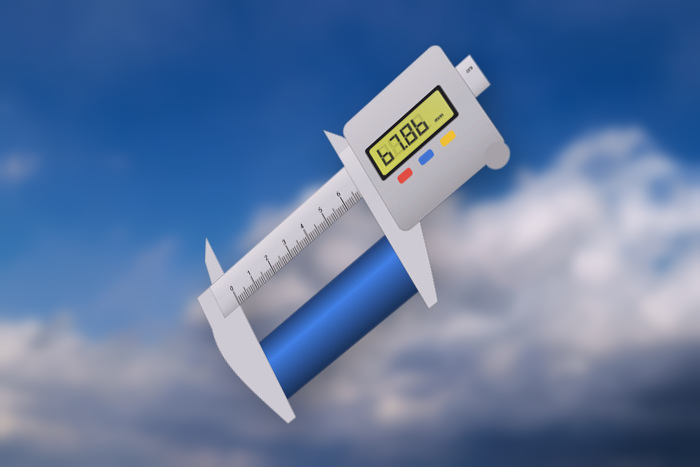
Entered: 67.86 mm
